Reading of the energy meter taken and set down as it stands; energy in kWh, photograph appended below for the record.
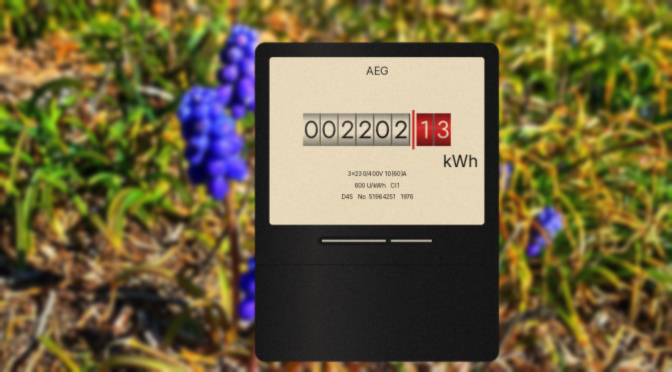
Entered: 2202.13 kWh
